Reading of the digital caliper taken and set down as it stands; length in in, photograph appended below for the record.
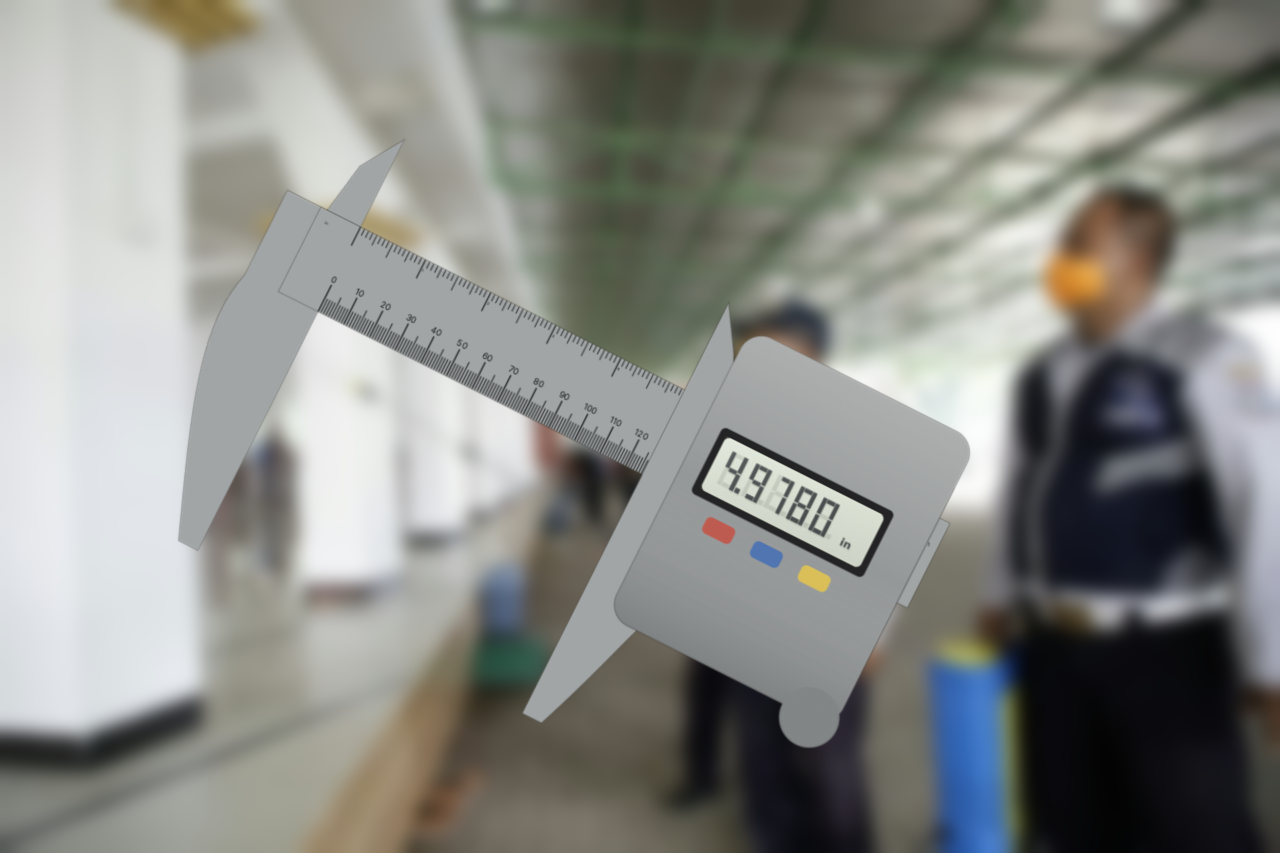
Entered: 4.9780 in
